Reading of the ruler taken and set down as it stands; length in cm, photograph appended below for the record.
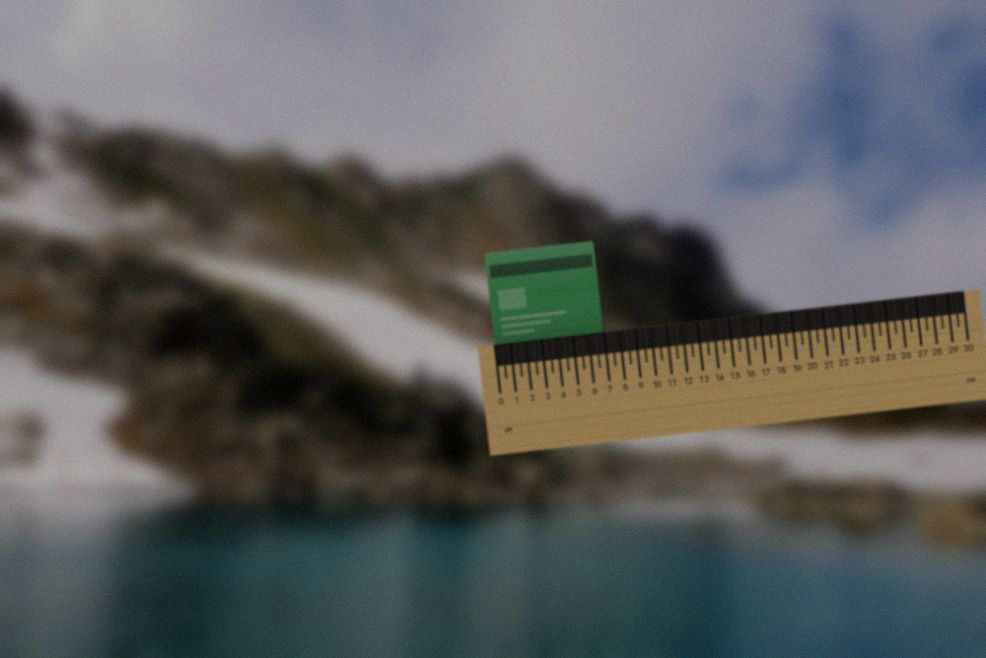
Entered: 7 cm
